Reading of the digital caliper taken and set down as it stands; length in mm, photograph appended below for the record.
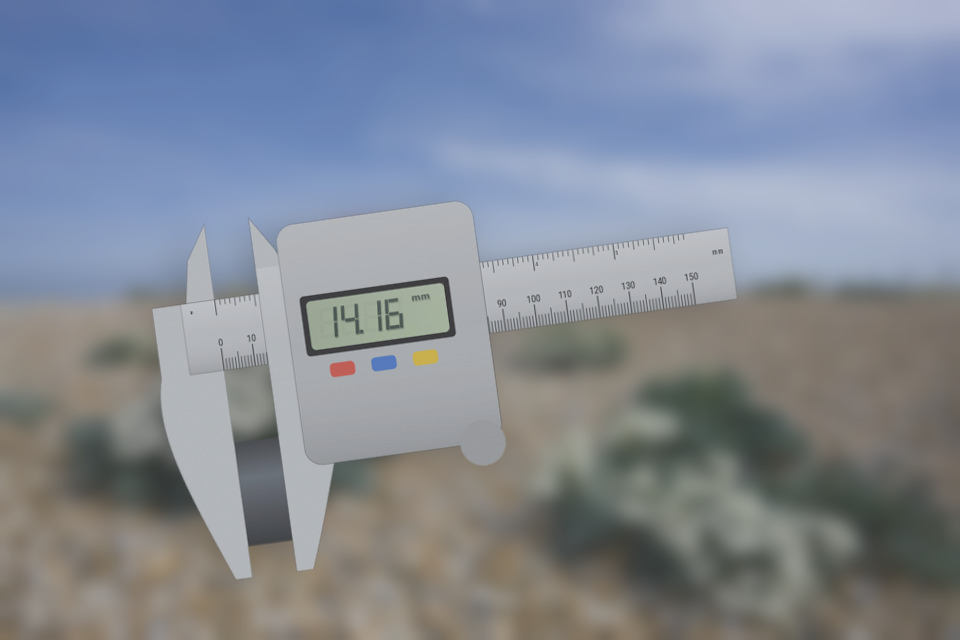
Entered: 14.16 mm
